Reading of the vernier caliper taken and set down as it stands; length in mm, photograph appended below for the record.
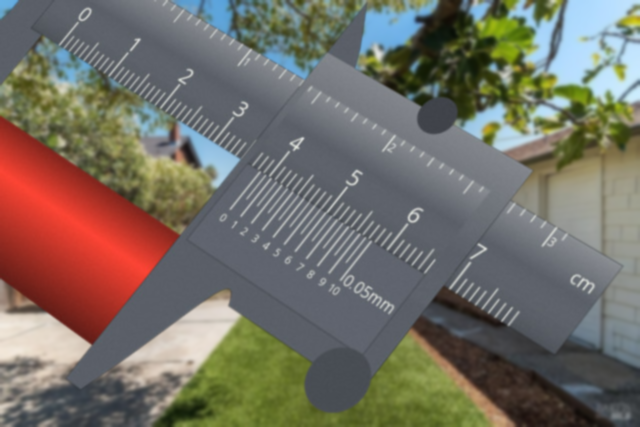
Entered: 38.5 mm
